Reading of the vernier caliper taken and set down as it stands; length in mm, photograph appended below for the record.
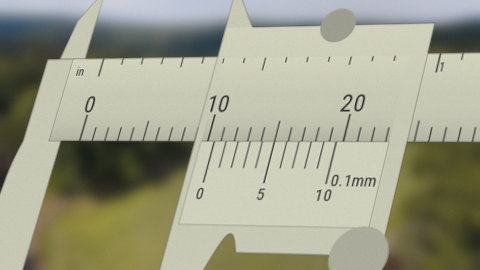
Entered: 10.5 mm
